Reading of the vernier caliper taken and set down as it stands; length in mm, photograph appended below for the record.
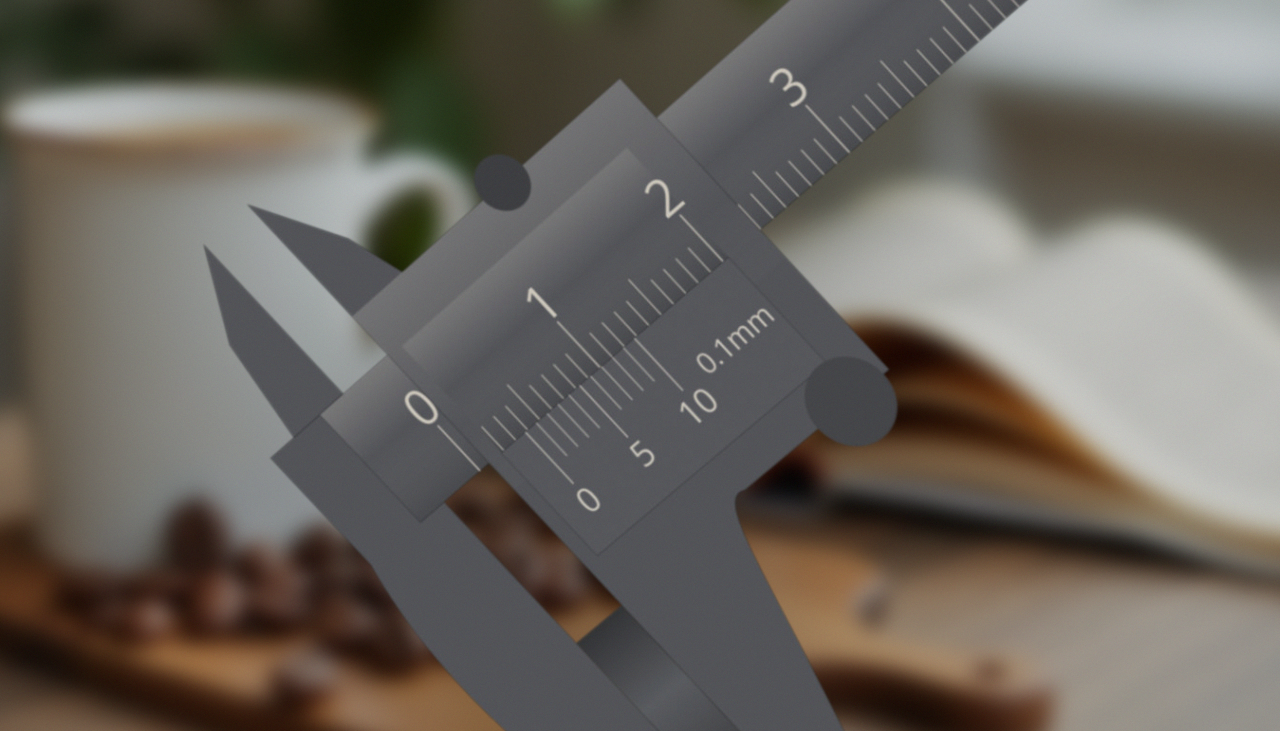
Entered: 3.8 mm
